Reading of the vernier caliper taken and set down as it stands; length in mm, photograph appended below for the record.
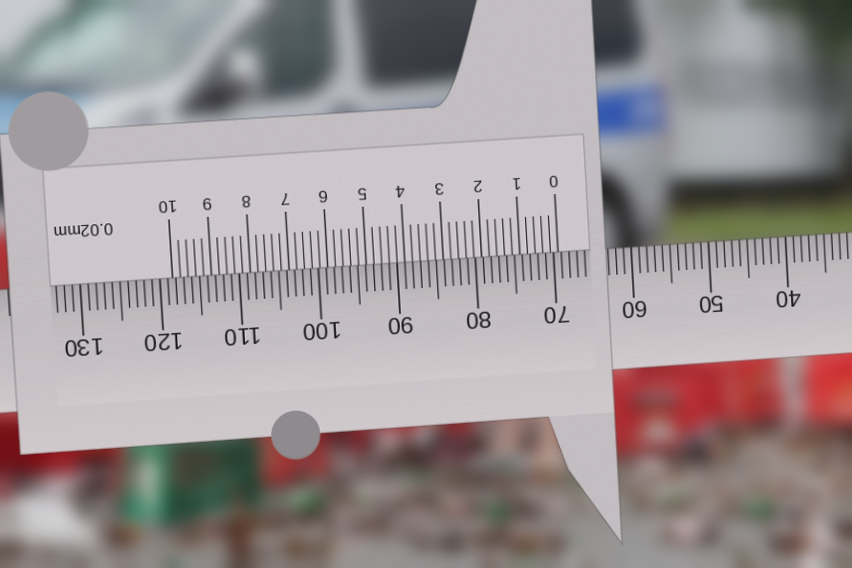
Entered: 69.4 mm
